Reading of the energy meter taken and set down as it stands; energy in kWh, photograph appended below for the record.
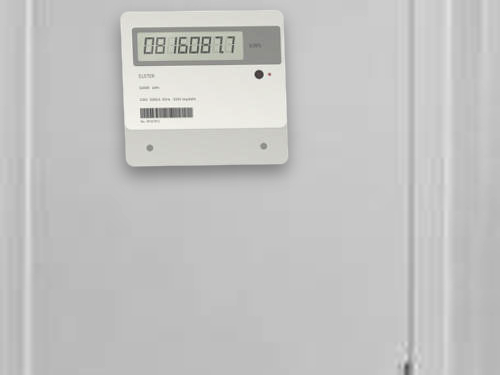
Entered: 816087.7 kWh
